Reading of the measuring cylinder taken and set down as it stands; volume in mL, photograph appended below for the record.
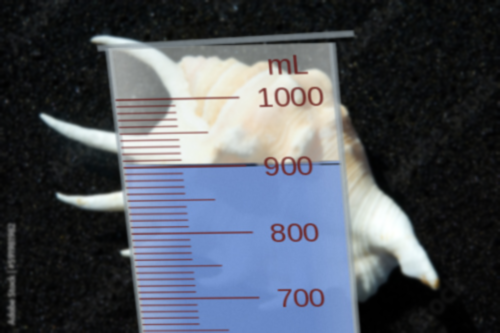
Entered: 900 mL
